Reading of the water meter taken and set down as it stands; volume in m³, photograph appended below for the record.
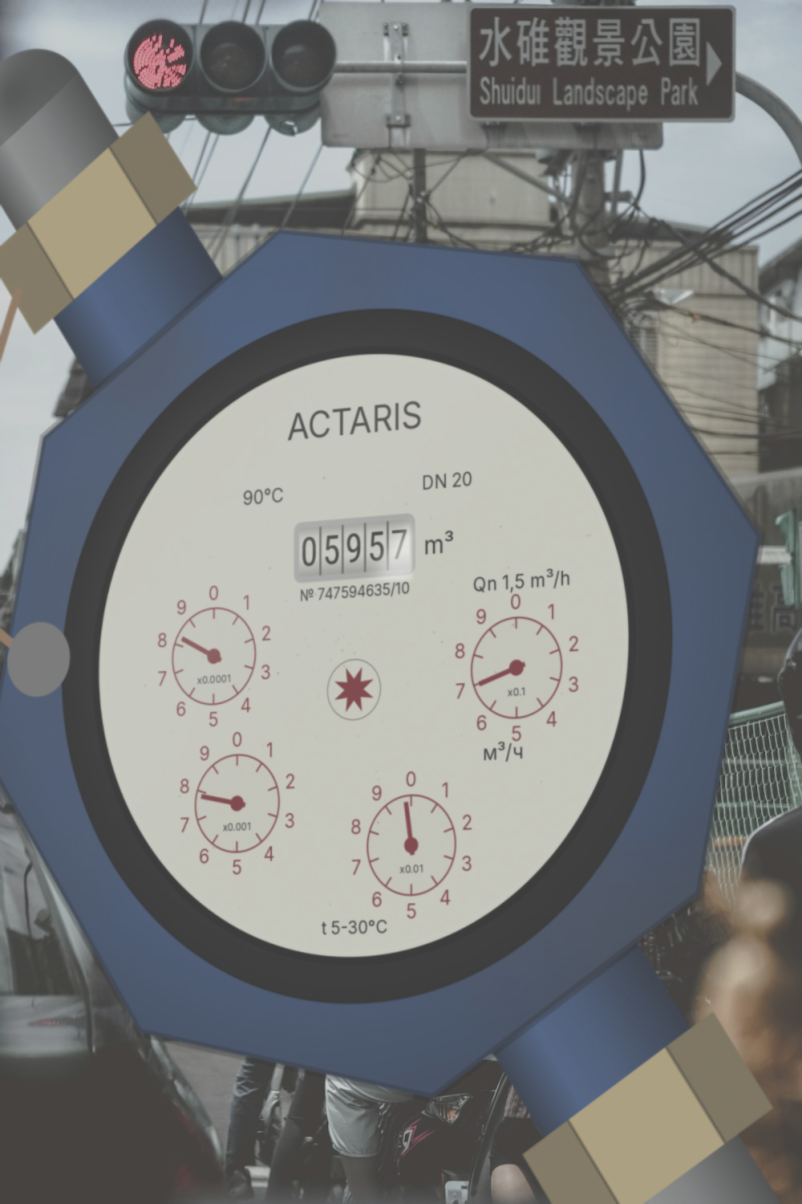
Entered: 5957.6978 m³
